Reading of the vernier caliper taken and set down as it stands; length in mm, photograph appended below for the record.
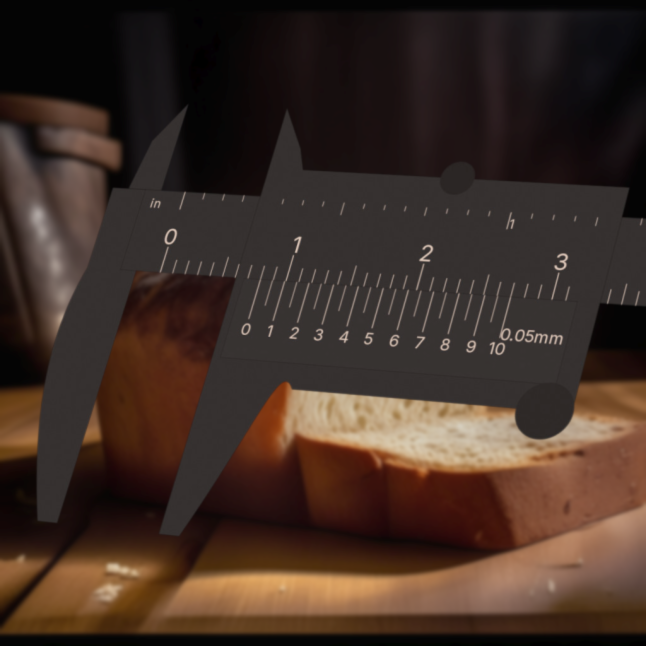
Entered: 8.0 mm
